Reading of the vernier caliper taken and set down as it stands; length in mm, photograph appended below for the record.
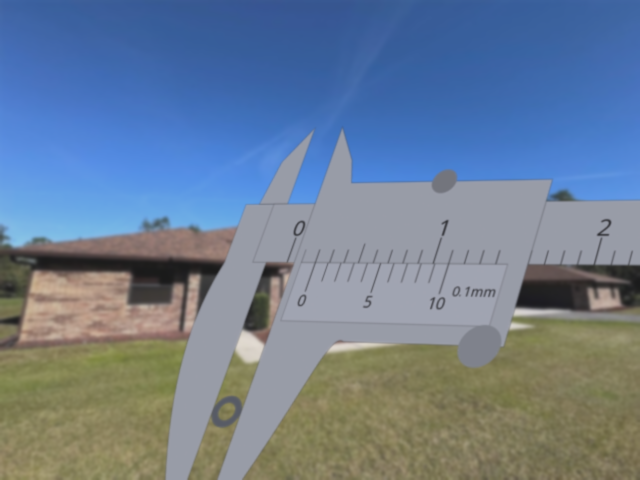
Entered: 2.0 mm
